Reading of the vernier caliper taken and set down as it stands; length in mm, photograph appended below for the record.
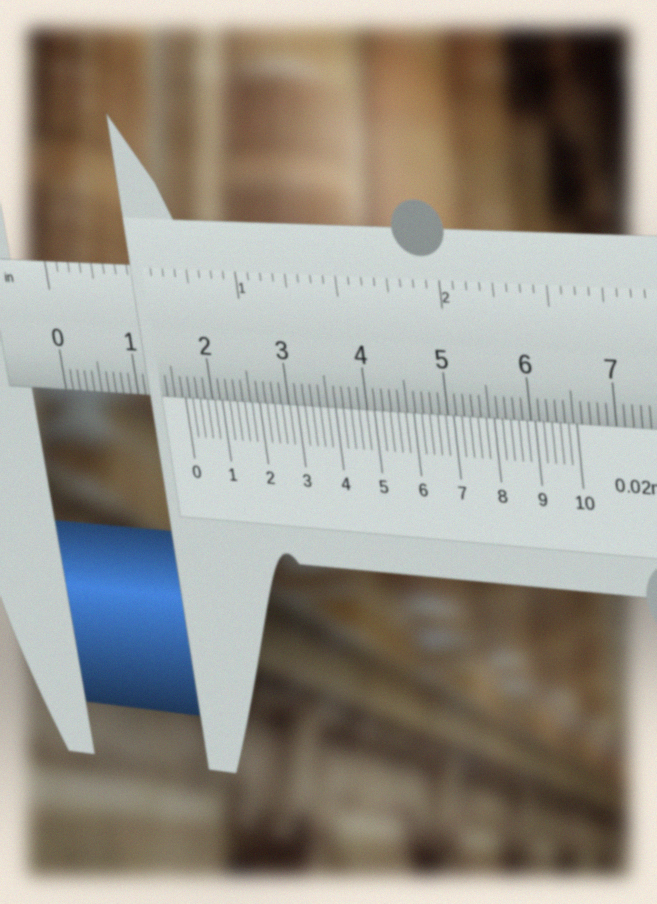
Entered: 16.4 mm
